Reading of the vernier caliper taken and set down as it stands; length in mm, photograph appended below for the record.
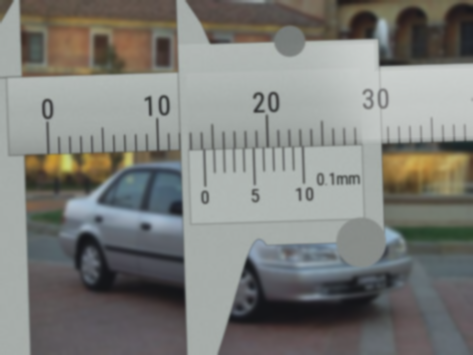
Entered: 14.2 mm
